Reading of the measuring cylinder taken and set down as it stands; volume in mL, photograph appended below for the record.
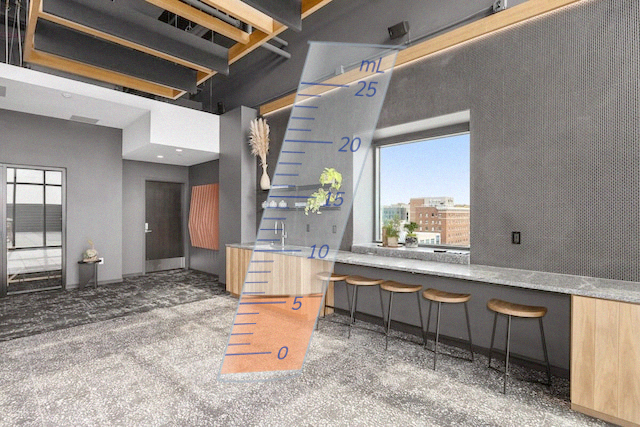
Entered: 5.5 mL
